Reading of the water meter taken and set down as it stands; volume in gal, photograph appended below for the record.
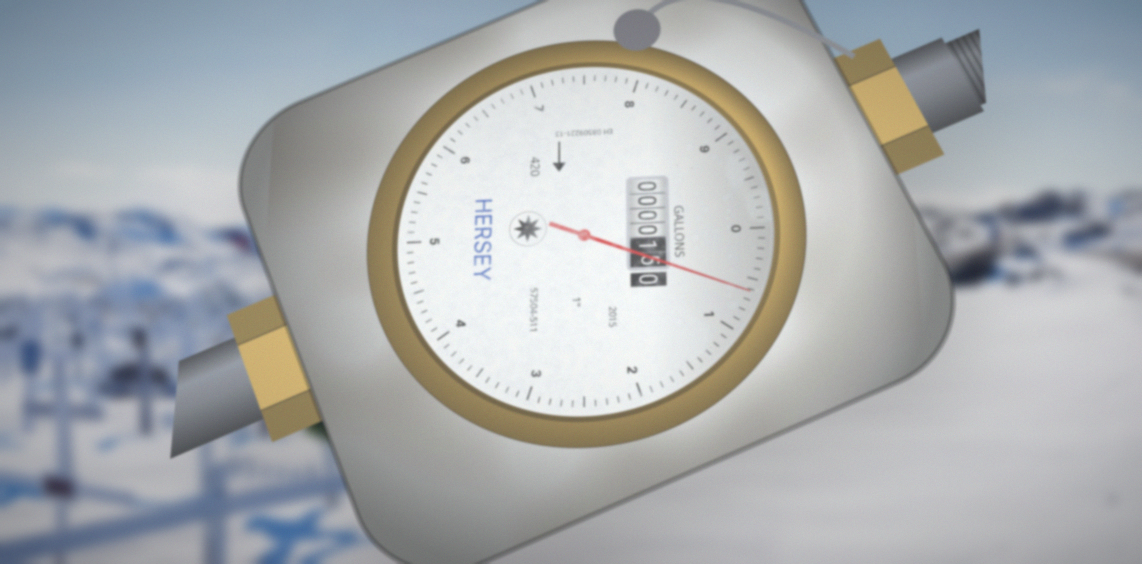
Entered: 150.6 gal
